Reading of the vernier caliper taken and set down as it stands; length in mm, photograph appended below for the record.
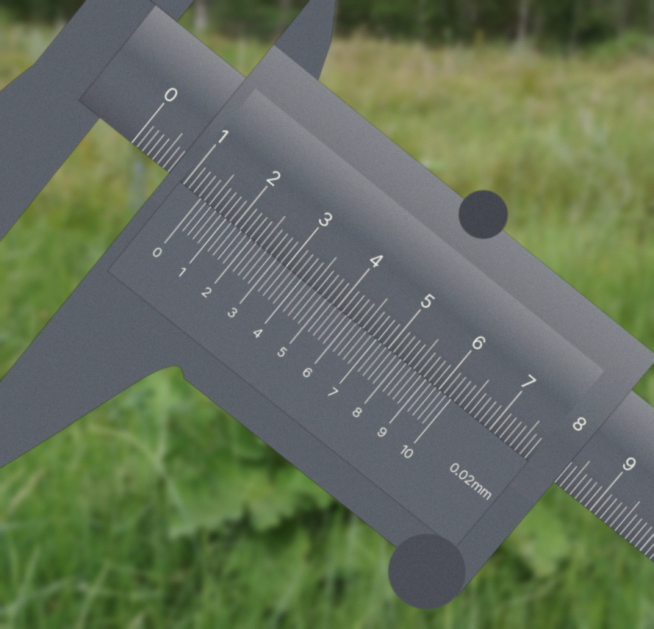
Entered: 13.4 mm
